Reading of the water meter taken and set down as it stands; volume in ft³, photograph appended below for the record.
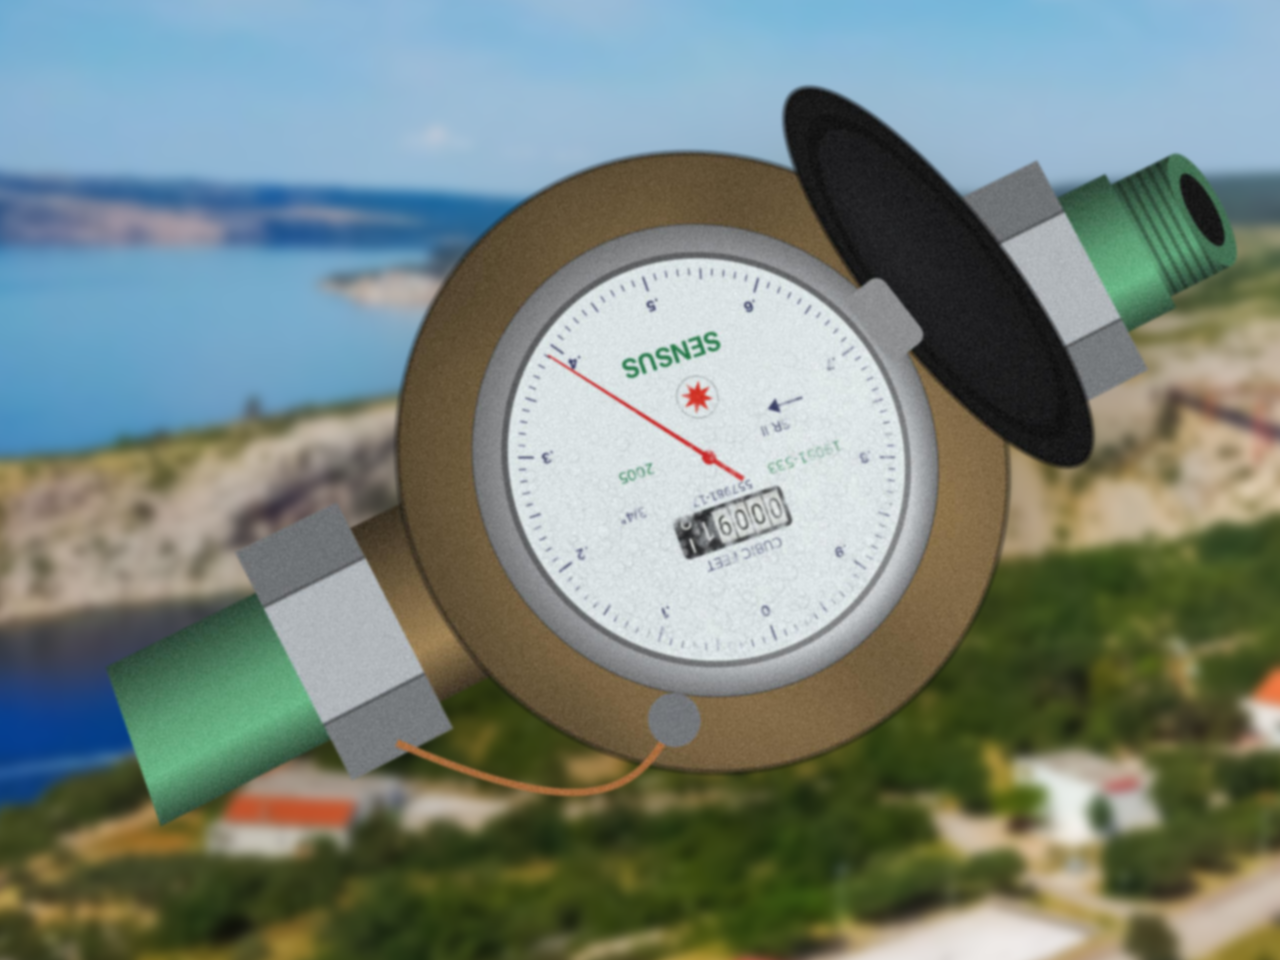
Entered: 911.39 ft³
